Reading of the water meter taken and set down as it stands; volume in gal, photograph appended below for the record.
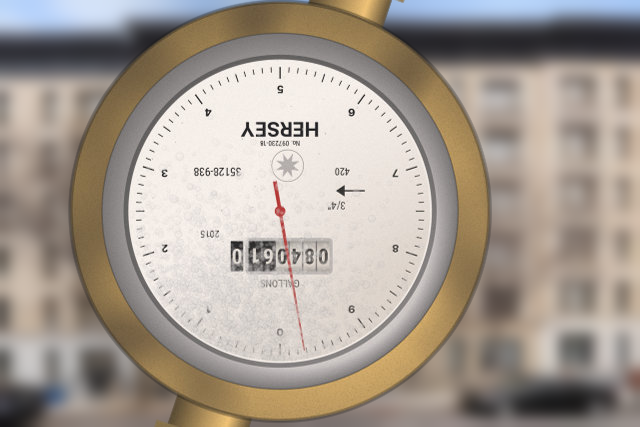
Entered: 840609.7 gal
